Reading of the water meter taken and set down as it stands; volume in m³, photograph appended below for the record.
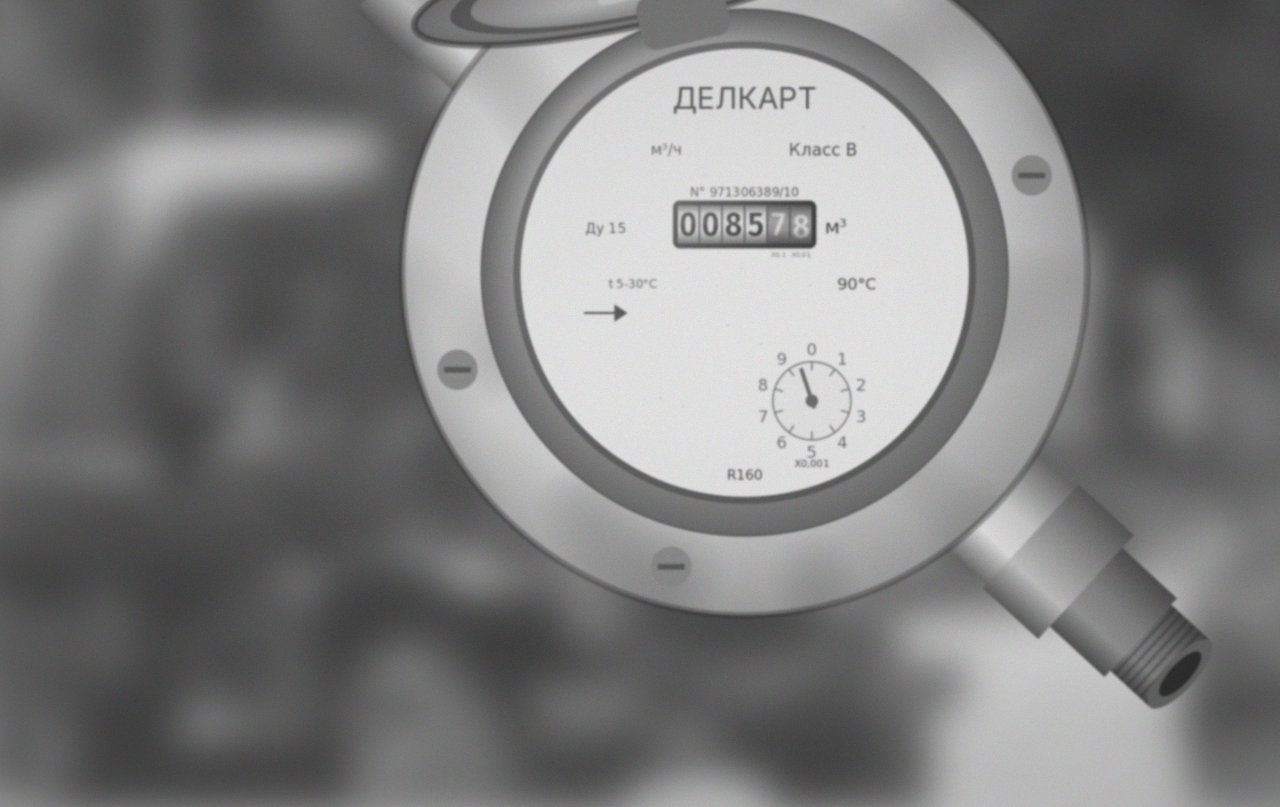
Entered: 85.779 m³
